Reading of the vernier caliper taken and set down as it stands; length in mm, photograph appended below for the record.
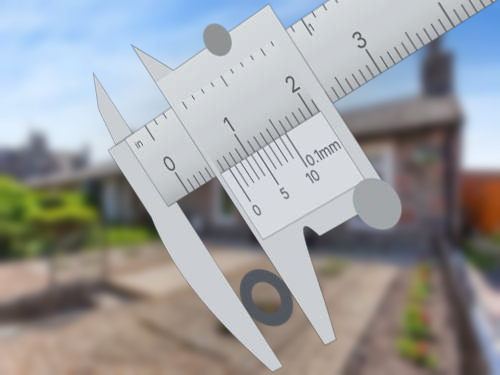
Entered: 6.8 mm
